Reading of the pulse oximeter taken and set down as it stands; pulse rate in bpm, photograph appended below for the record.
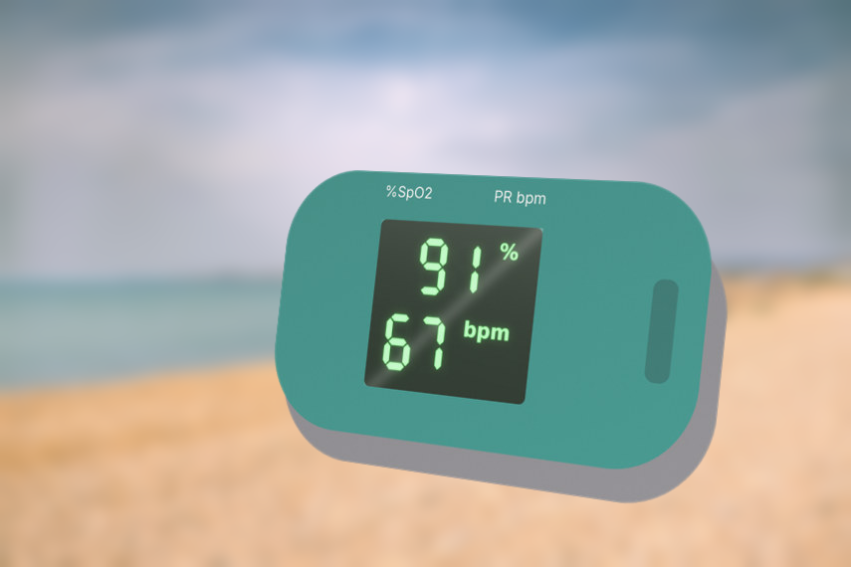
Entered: 67 bpm
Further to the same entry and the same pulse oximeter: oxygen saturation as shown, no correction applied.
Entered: 91 %
